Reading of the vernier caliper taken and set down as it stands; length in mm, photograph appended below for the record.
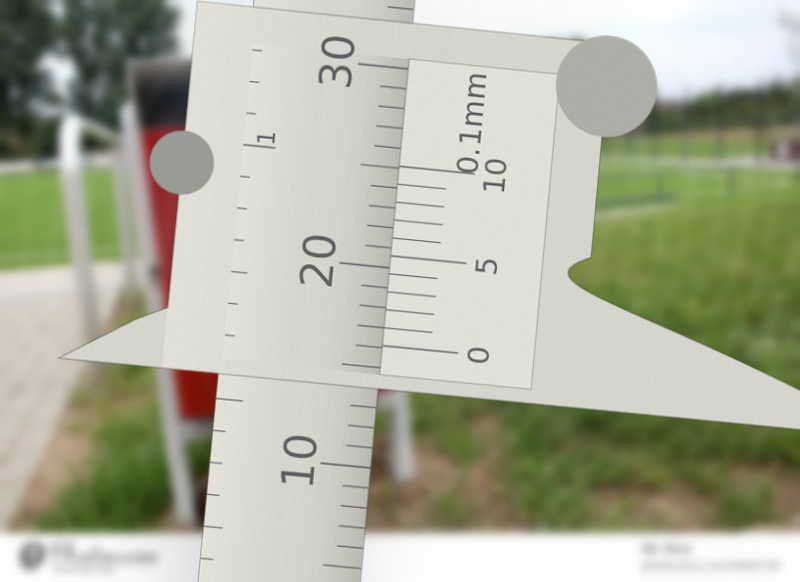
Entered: 16.1 mm
